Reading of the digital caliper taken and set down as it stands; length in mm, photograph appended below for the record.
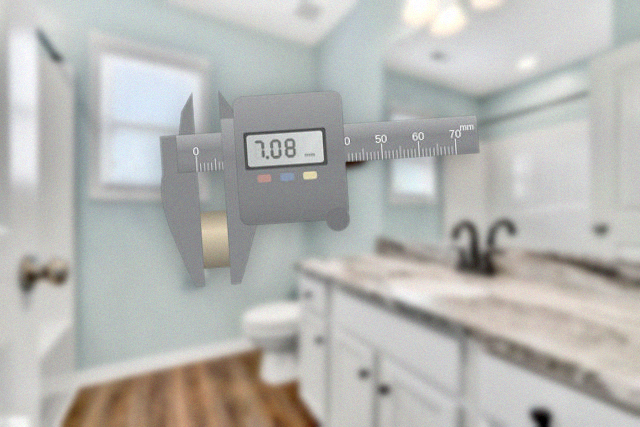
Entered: 7.08 mm
